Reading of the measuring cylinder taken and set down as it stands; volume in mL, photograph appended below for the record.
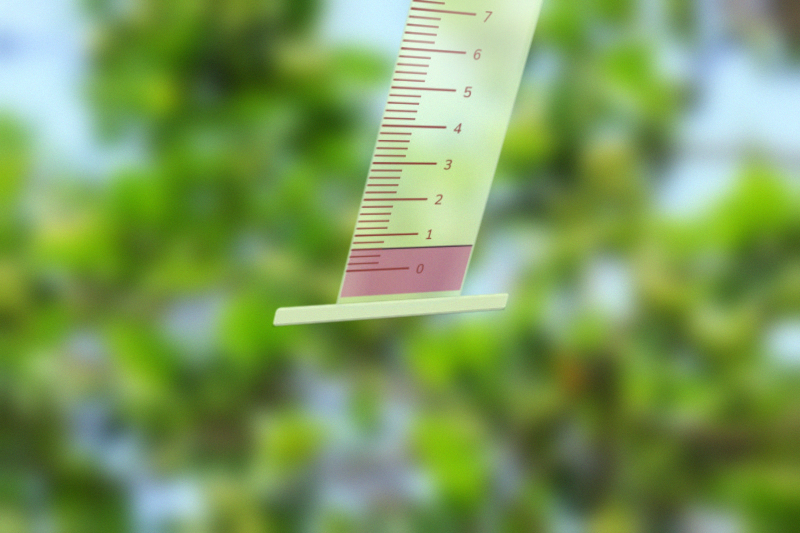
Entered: 0.6 mL
